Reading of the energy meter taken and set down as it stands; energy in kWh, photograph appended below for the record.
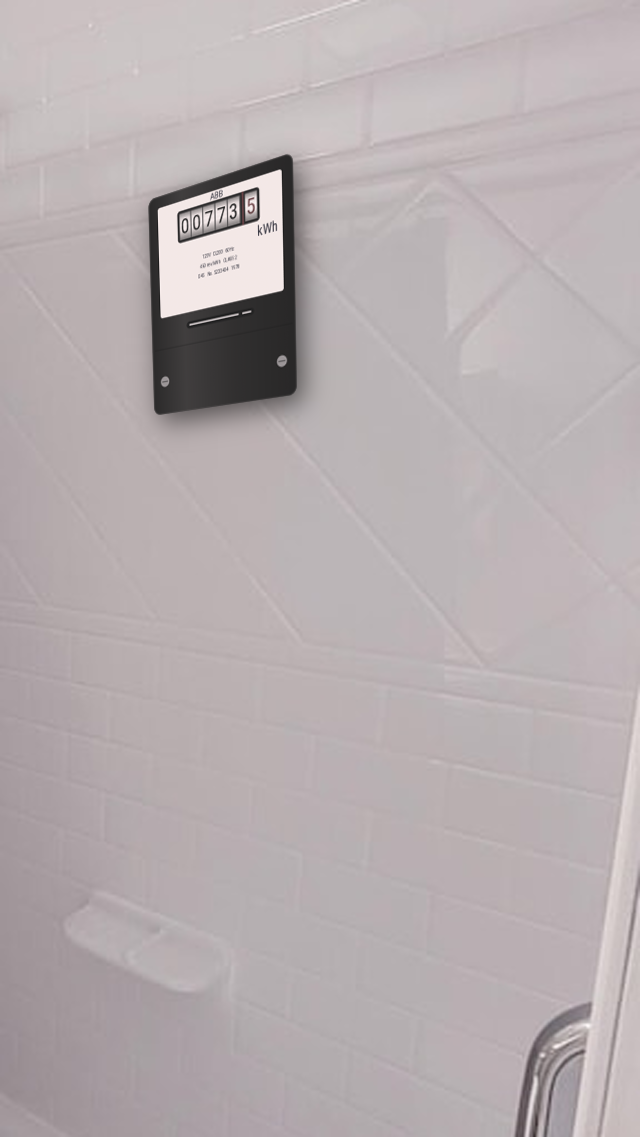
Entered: 773.5 kWh
